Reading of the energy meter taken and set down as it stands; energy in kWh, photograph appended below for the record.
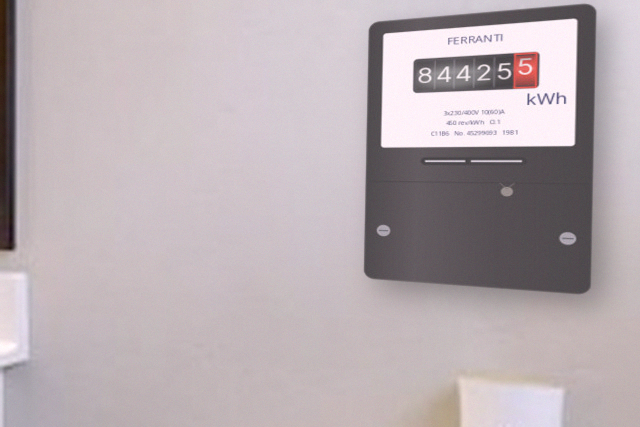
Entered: 84425.5 kWh
